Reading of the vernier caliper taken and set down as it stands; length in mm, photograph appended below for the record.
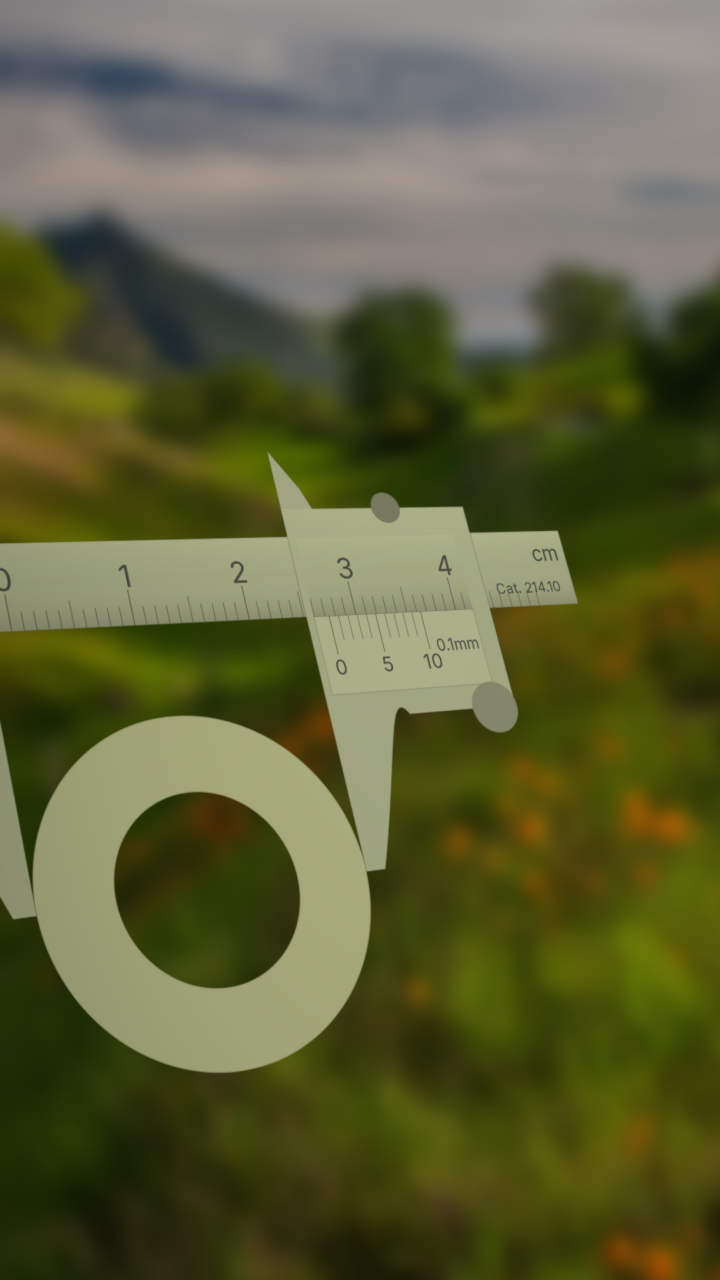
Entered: 27.4 mm
